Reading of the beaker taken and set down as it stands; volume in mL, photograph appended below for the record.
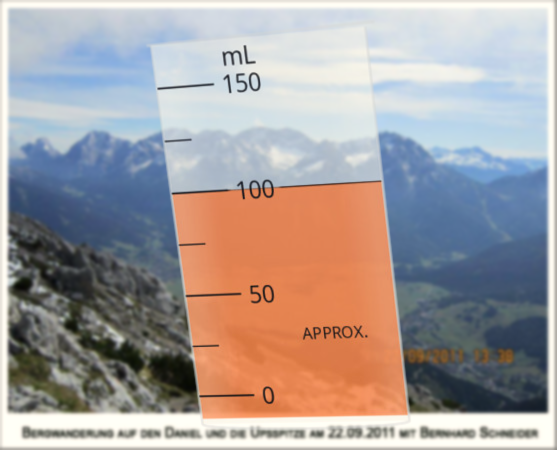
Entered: 100 mL
